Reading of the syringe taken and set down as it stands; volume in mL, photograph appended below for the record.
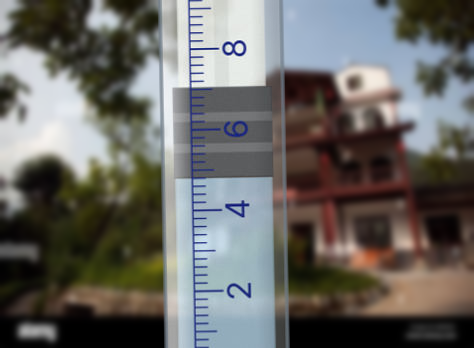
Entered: 4.8 mL
